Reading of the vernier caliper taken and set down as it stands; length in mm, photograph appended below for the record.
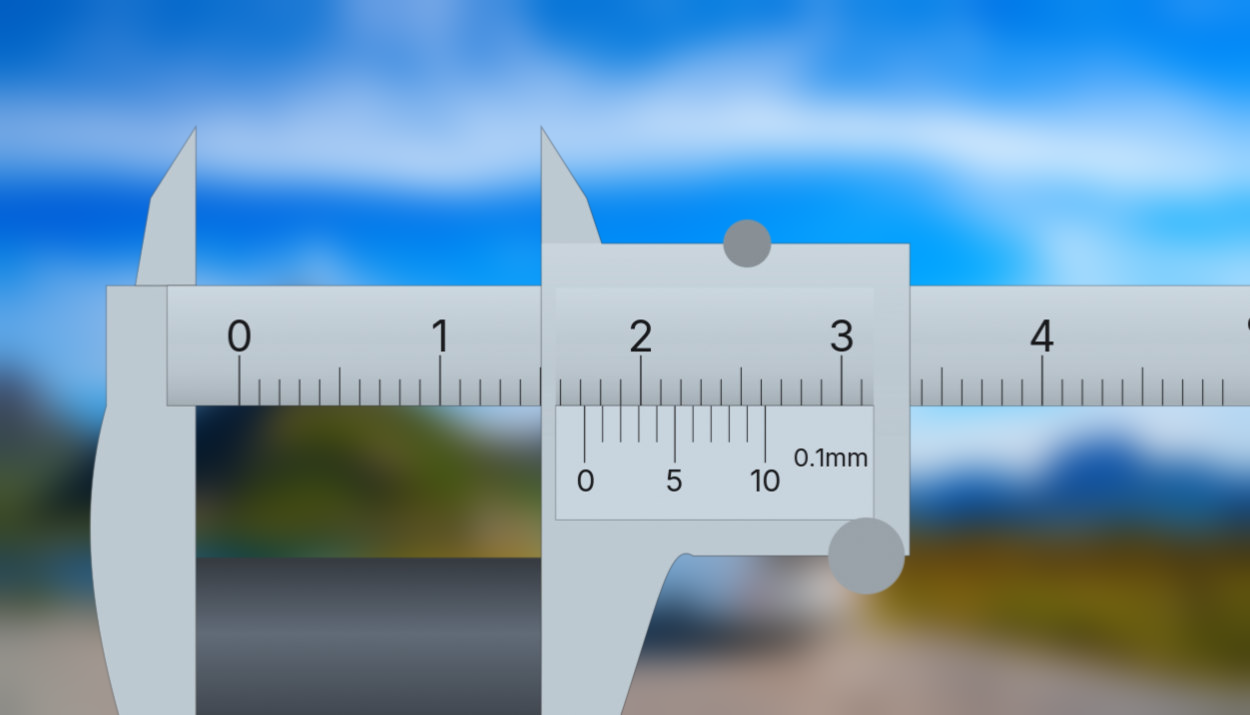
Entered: 17.2 mm
